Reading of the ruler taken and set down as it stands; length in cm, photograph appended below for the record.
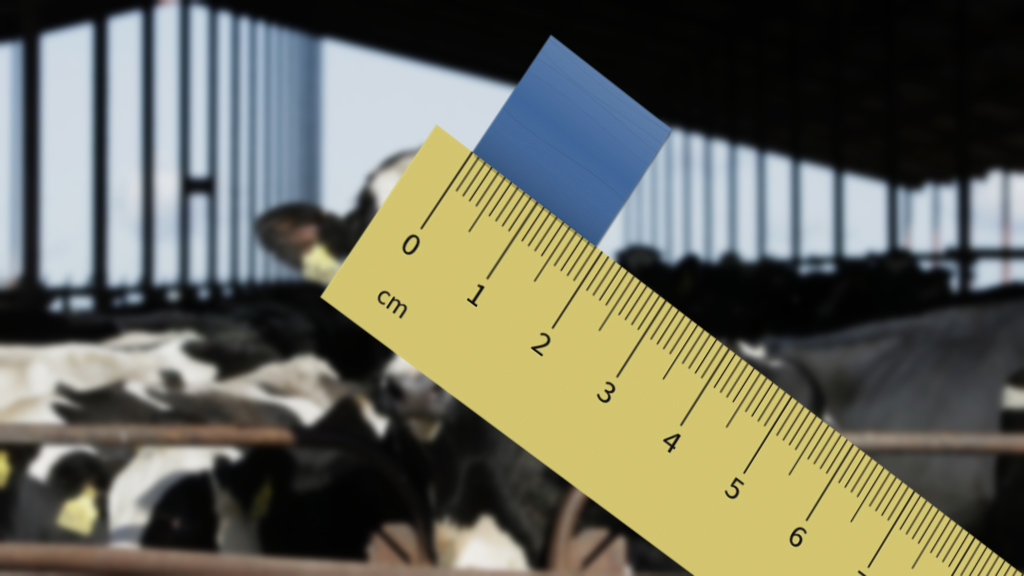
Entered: 1.9 cm
